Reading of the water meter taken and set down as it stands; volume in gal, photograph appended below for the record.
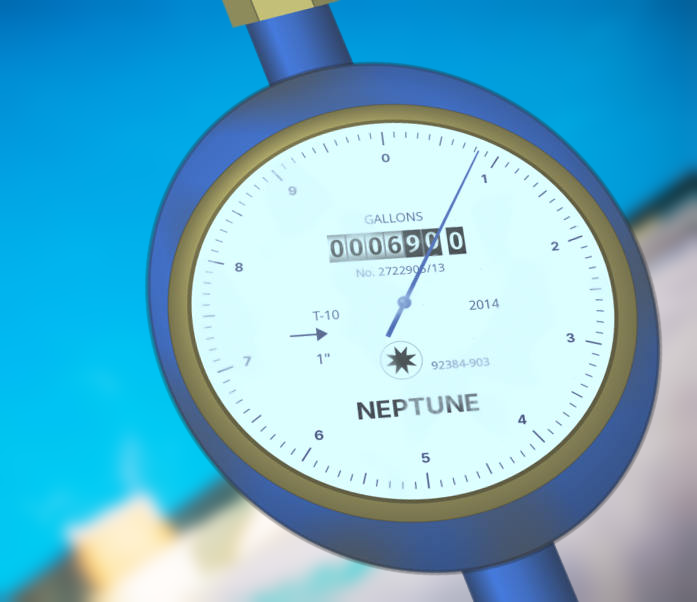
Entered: 6900.8 gal
